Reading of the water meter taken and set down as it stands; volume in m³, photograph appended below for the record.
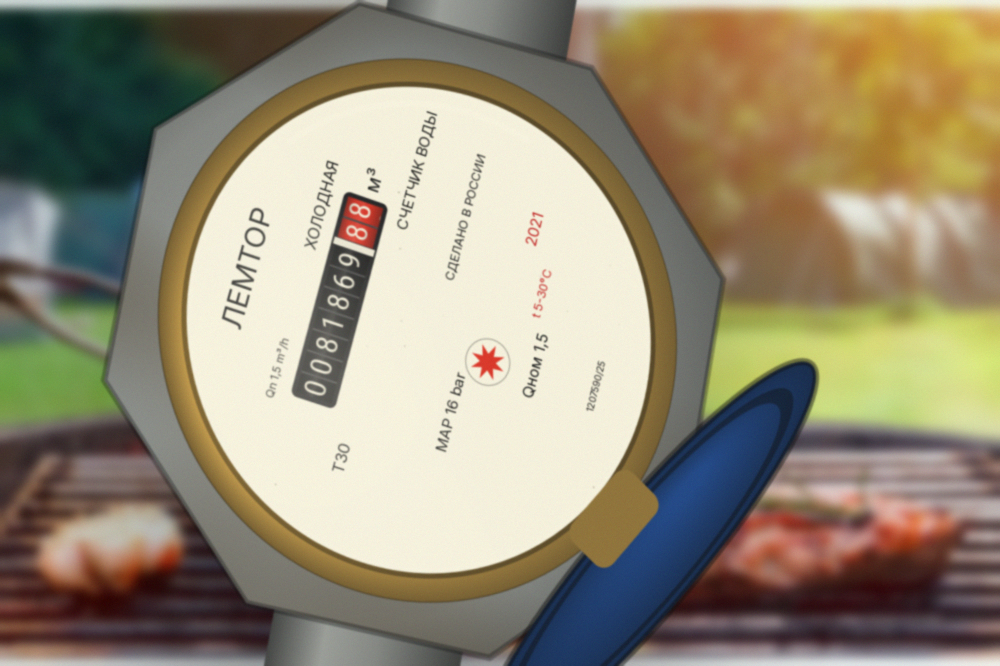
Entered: 81869.88 m³
